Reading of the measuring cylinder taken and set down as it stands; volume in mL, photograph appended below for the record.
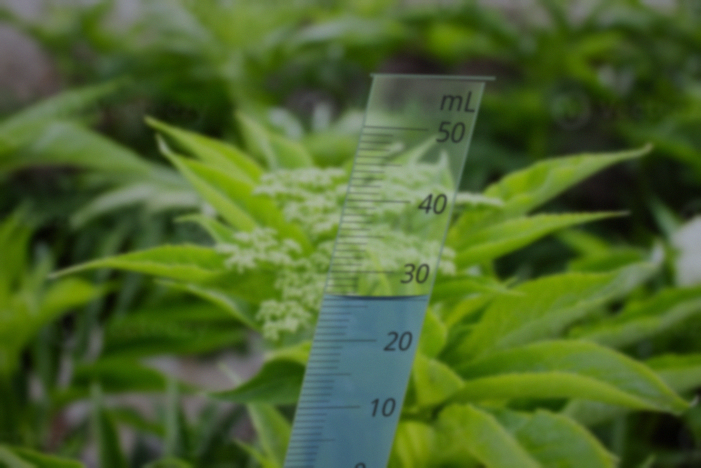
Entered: 26 mL
